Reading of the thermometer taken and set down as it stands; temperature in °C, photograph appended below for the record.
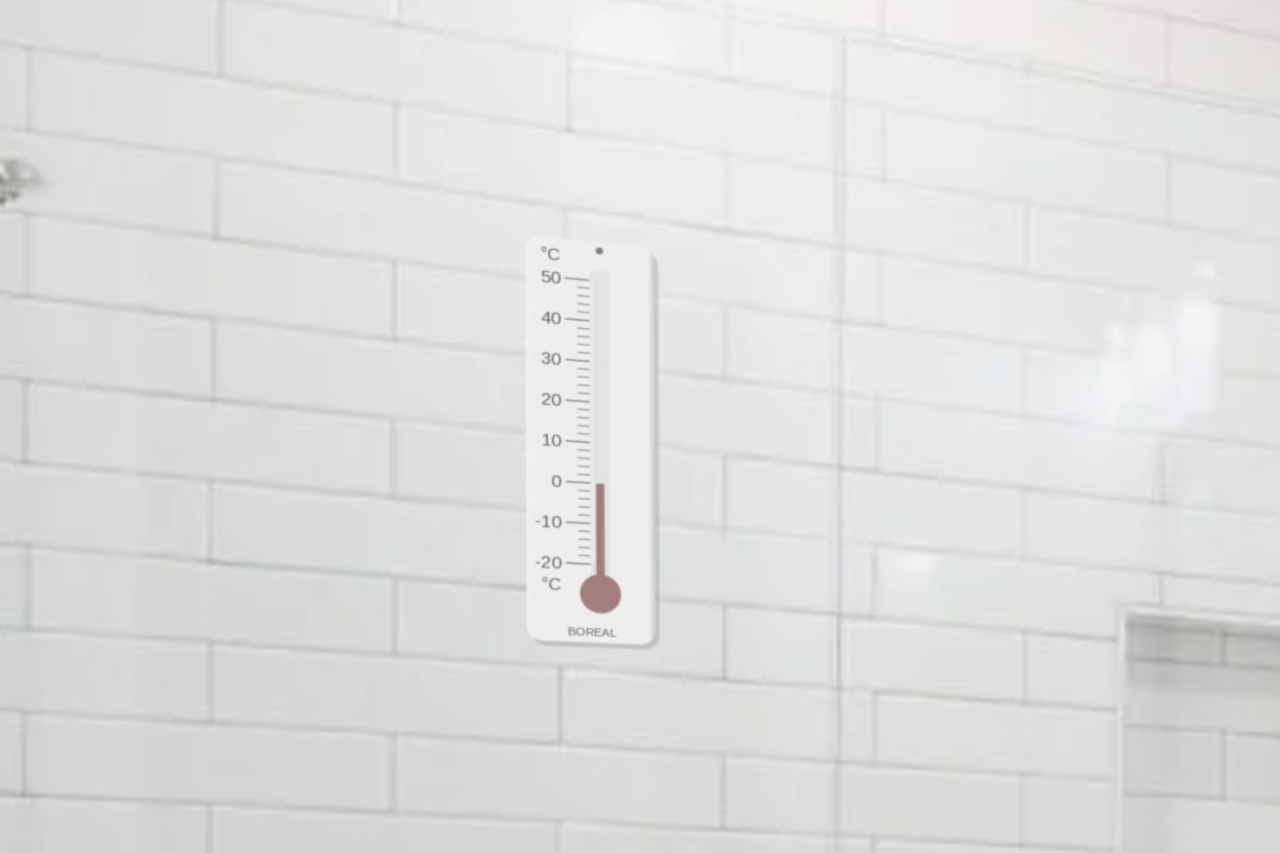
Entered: 0 °C
